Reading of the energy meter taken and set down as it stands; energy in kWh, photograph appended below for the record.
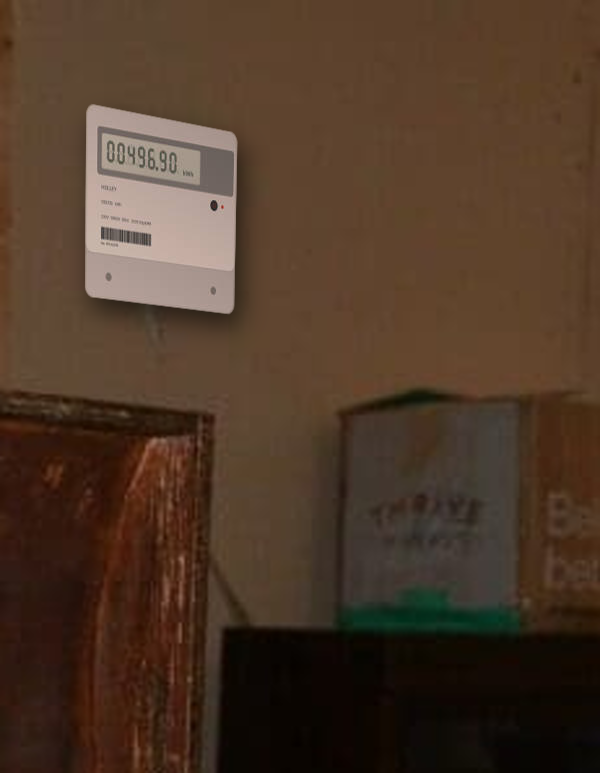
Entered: 496.90 kWh
